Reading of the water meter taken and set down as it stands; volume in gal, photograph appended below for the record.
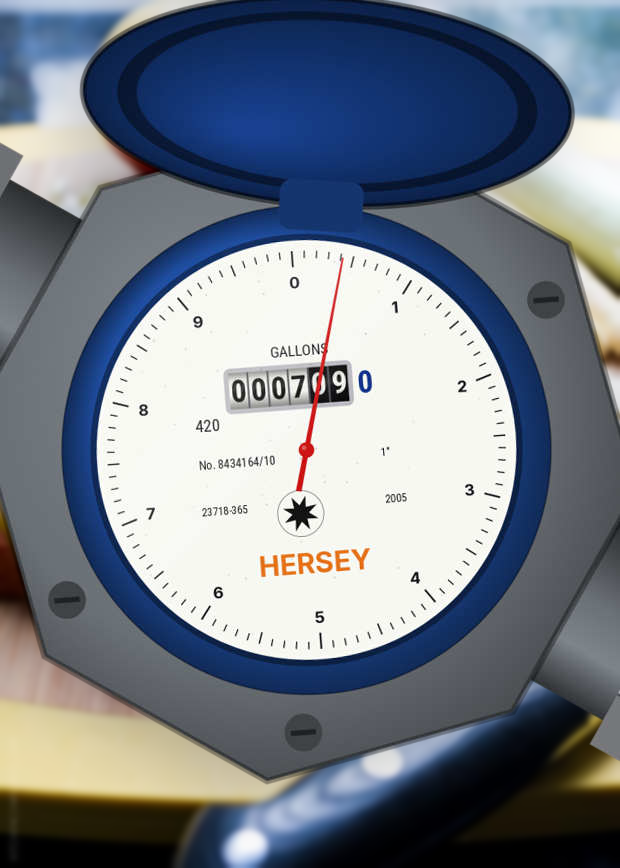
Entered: 7090.4 gal
